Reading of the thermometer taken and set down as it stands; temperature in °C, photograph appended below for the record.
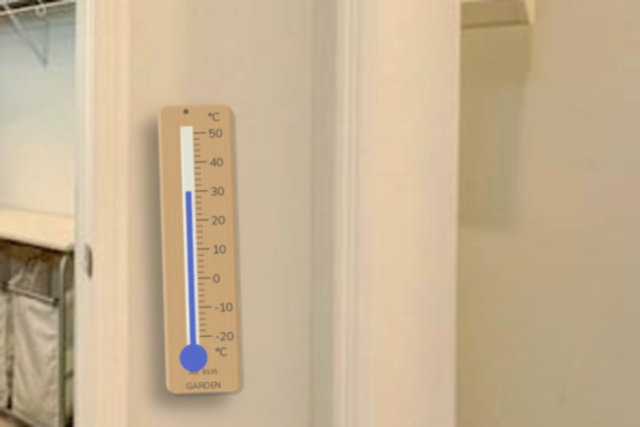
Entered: 30 °C
